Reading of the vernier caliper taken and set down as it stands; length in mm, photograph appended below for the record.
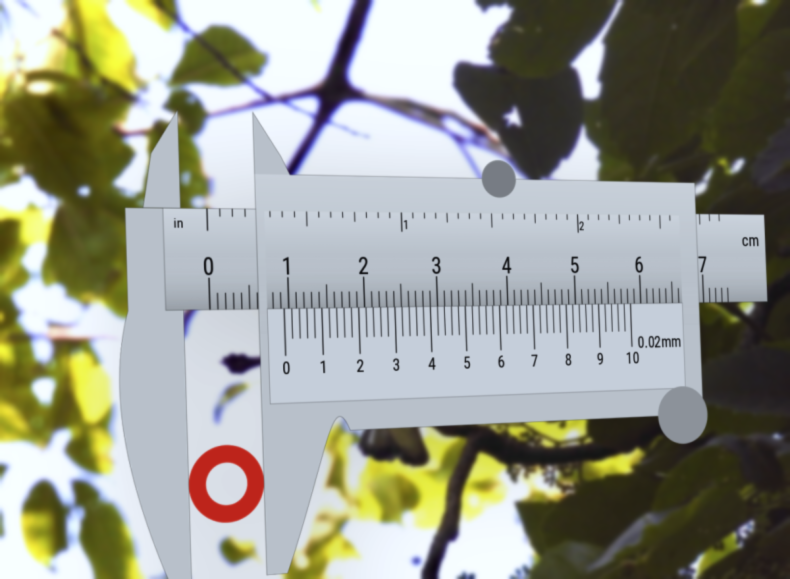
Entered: 9.4 mm
